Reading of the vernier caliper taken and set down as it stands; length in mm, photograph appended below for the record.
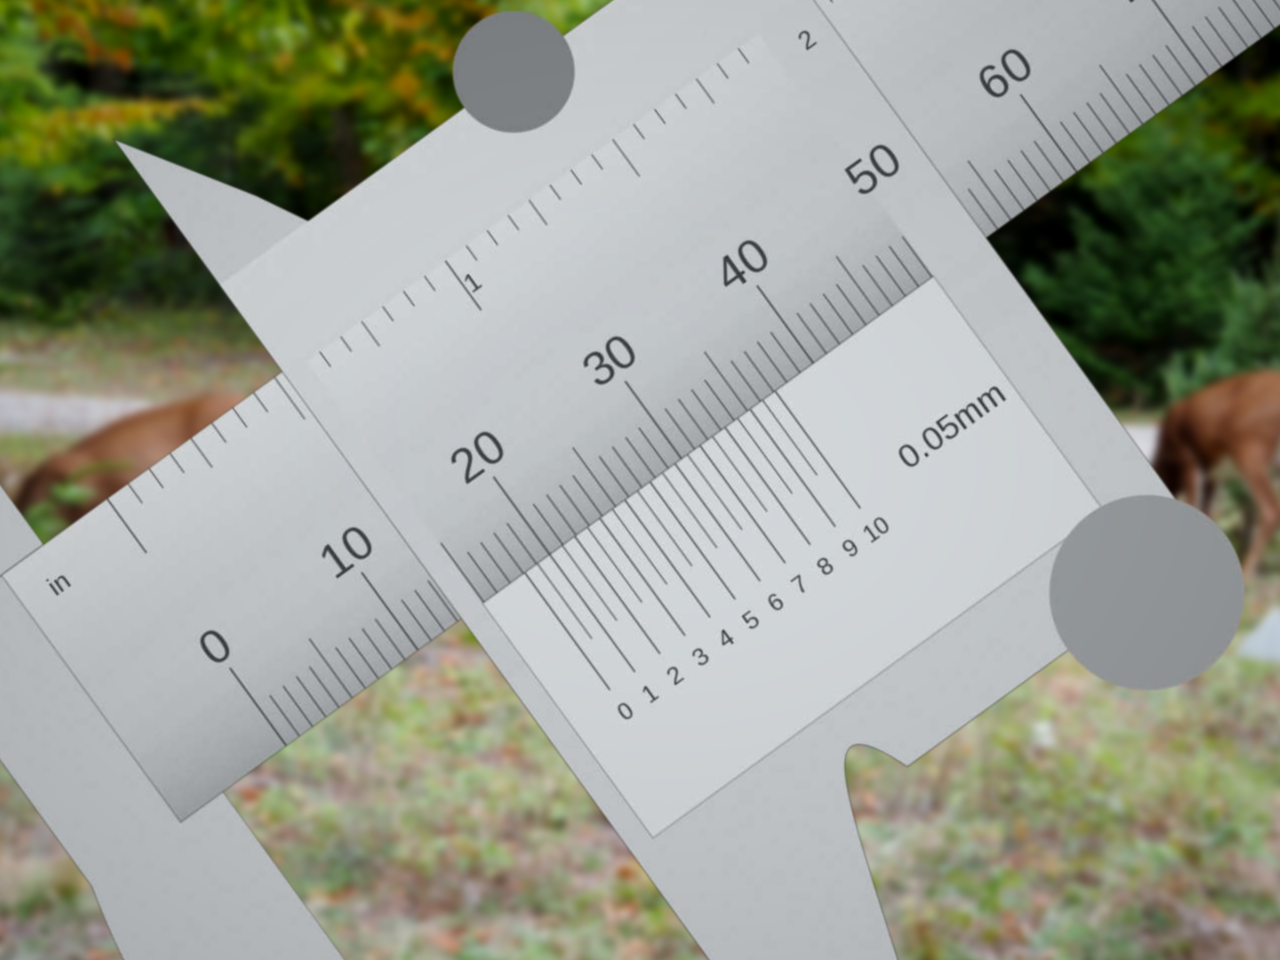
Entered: 18.1 mm
